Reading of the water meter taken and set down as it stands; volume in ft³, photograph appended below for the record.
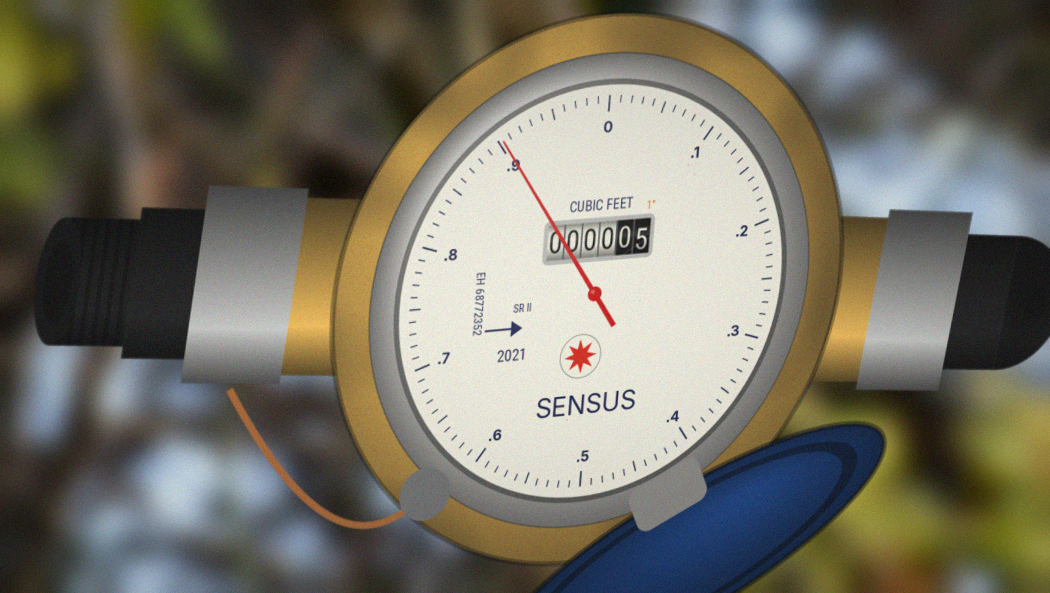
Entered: 4.90 ft³
